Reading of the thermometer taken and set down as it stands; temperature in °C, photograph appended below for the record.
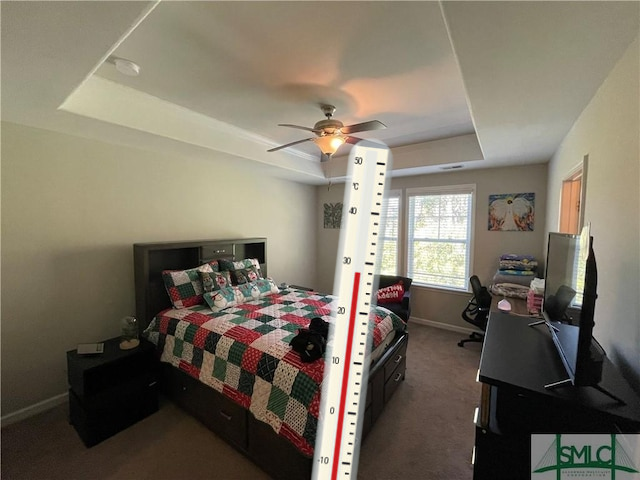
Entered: 28 °C
